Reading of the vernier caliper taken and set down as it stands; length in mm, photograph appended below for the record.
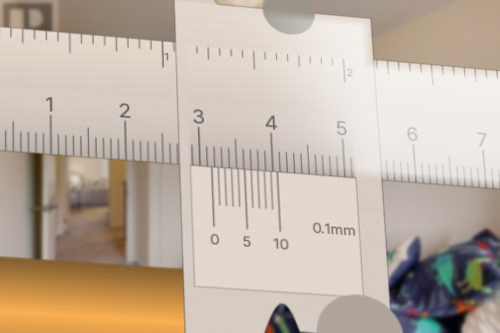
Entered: 31.6 mm
